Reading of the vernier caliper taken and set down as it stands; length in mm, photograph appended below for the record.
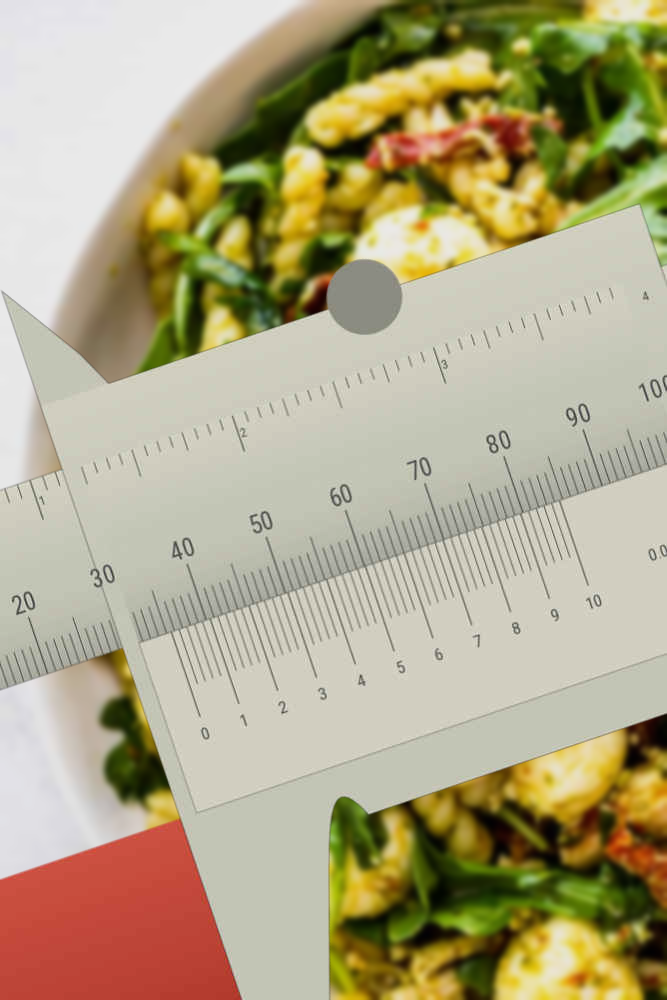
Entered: 35.6 mm
